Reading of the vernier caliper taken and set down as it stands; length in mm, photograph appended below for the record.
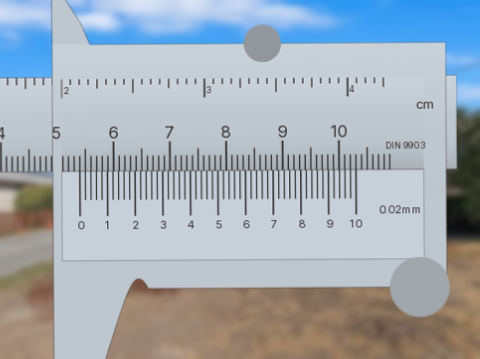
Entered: 54.0 mm
